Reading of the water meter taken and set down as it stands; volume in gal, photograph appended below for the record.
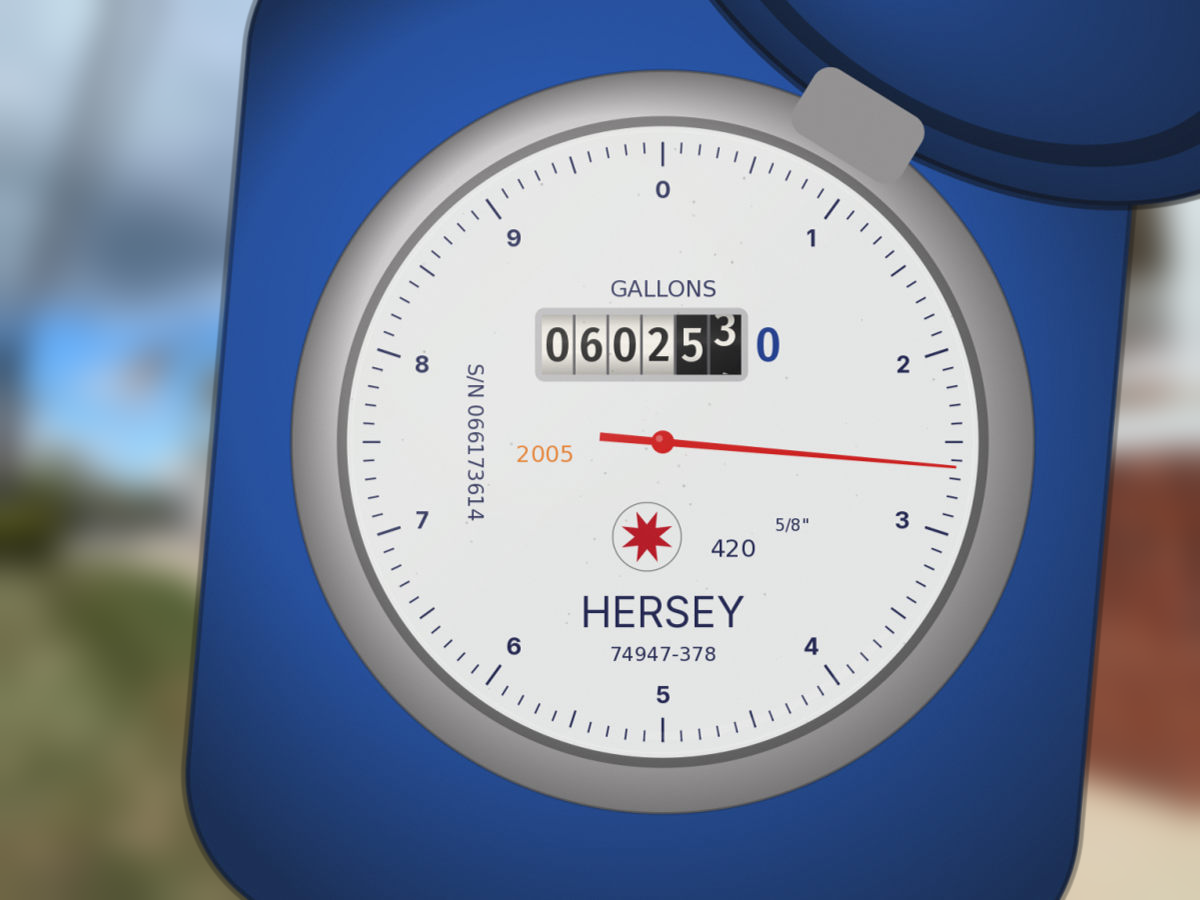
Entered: 602532.6 gal
